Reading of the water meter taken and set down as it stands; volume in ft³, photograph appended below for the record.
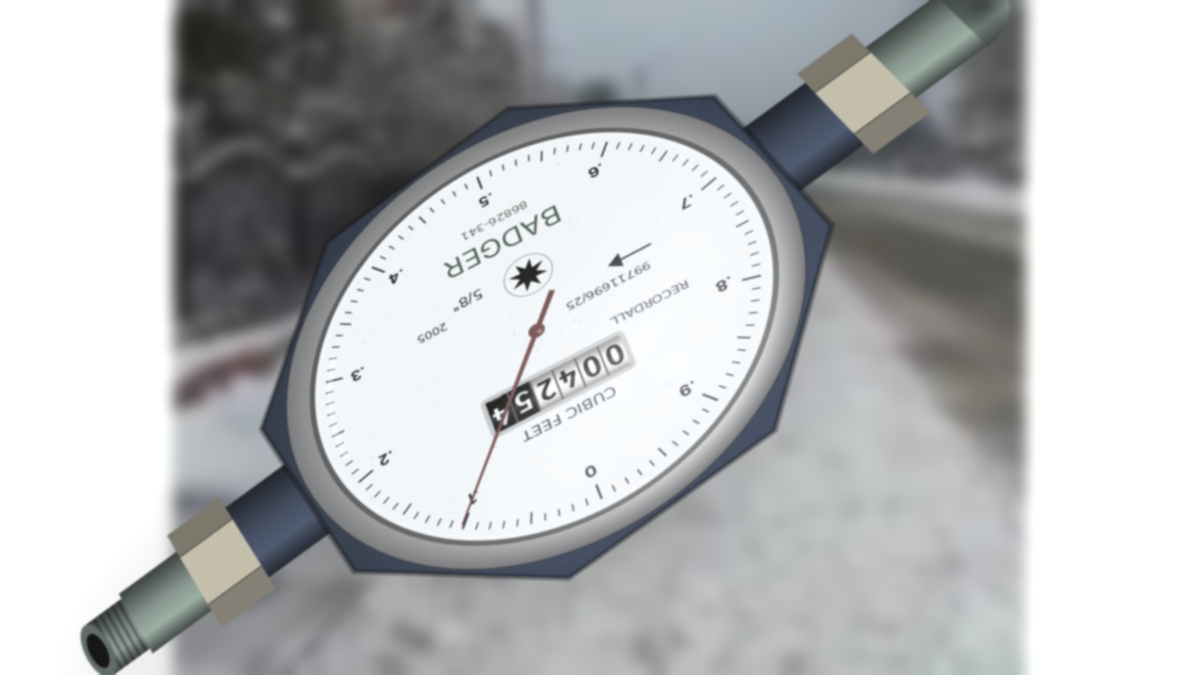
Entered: 4254.10 ft³
